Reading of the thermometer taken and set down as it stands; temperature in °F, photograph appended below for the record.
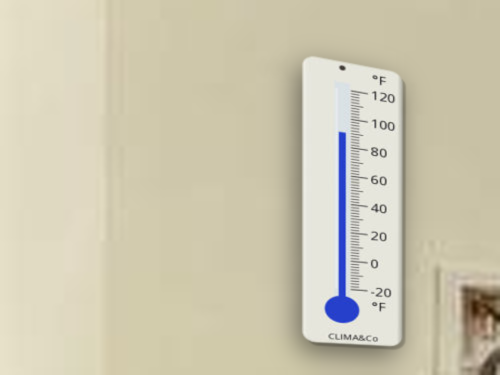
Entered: 90 °F
